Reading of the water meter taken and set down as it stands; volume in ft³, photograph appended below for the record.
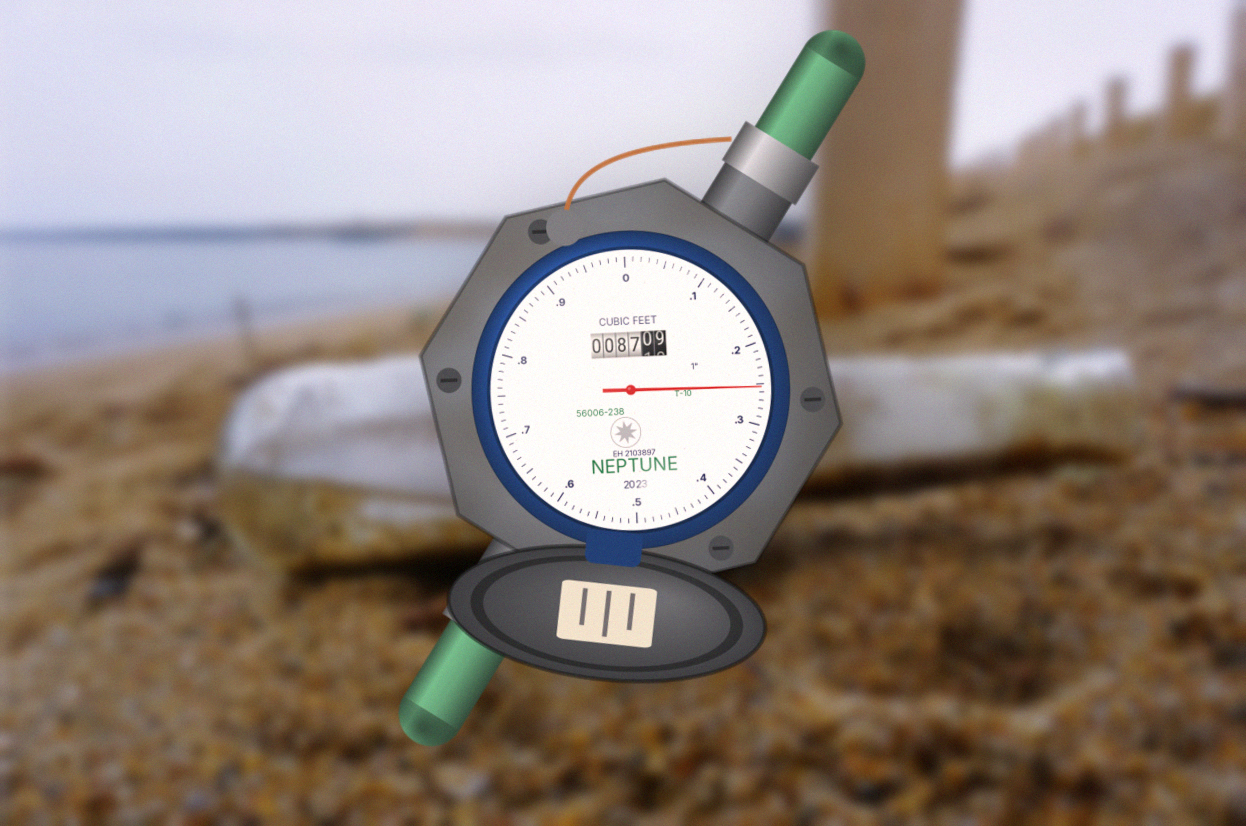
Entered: 8709.25 ft³
